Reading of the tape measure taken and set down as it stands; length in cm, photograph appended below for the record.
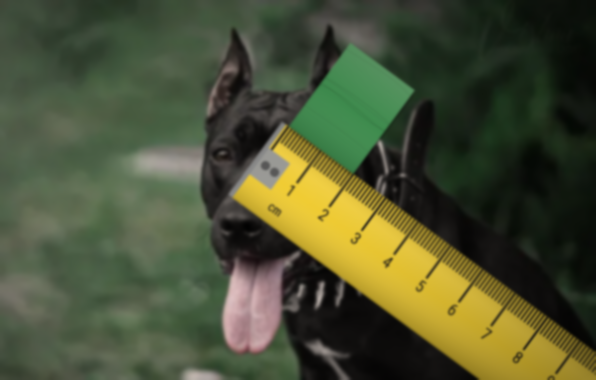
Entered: 2 cm
